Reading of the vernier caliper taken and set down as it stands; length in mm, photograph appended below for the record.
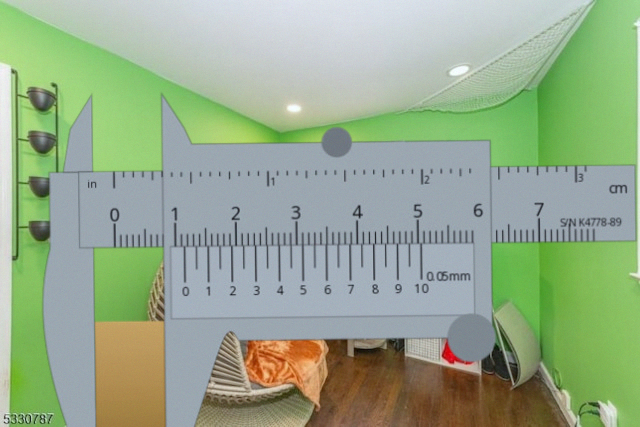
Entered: 11.5 mm
